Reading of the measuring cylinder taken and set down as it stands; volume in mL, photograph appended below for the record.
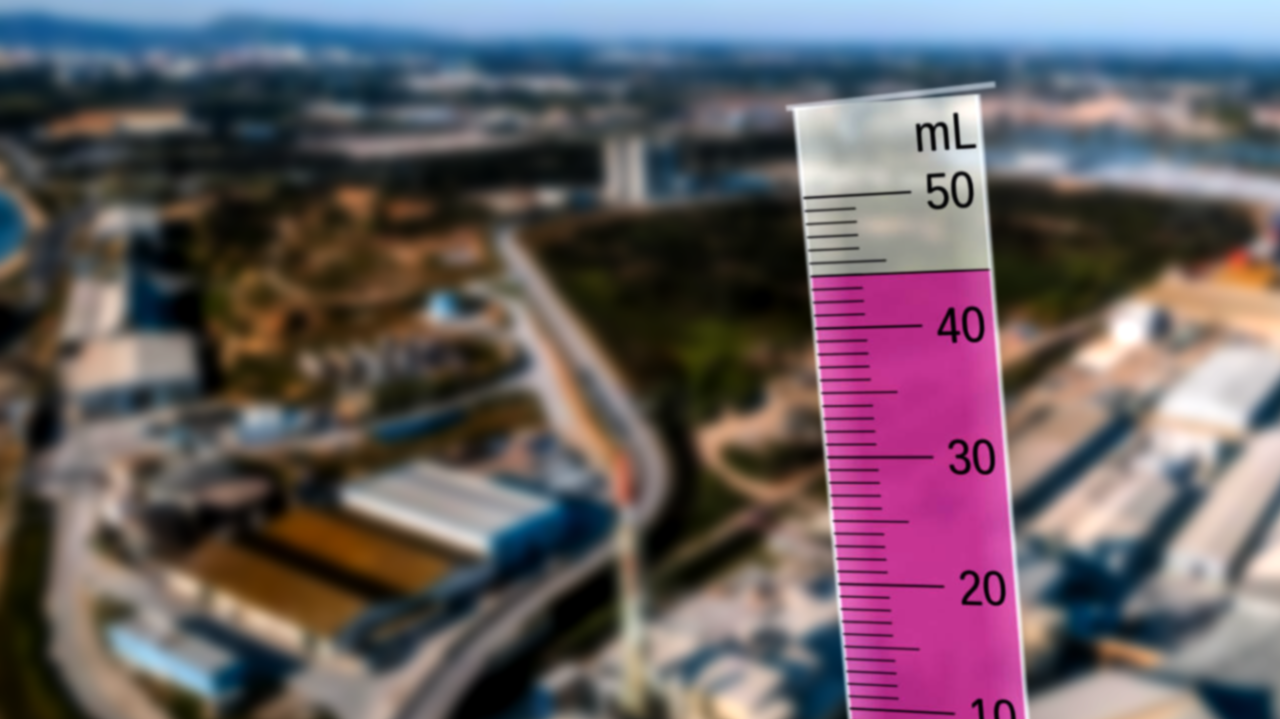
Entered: 44 mL
